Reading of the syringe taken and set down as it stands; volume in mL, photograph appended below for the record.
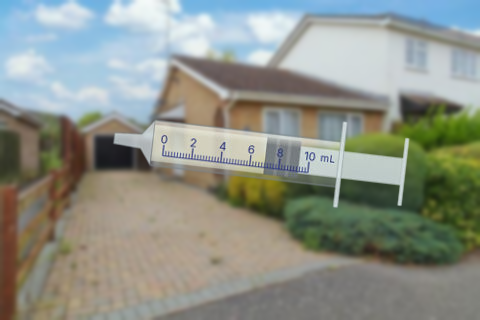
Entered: 7 mL
